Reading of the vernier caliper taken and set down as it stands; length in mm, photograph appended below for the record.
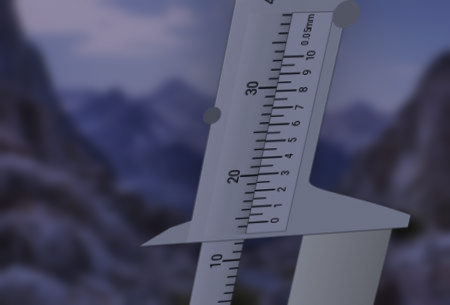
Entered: 14.4 mm
